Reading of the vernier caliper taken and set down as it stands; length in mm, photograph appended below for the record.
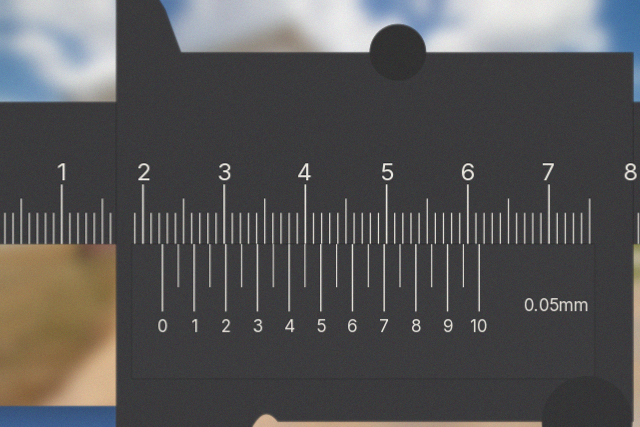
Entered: 22.4 mm
